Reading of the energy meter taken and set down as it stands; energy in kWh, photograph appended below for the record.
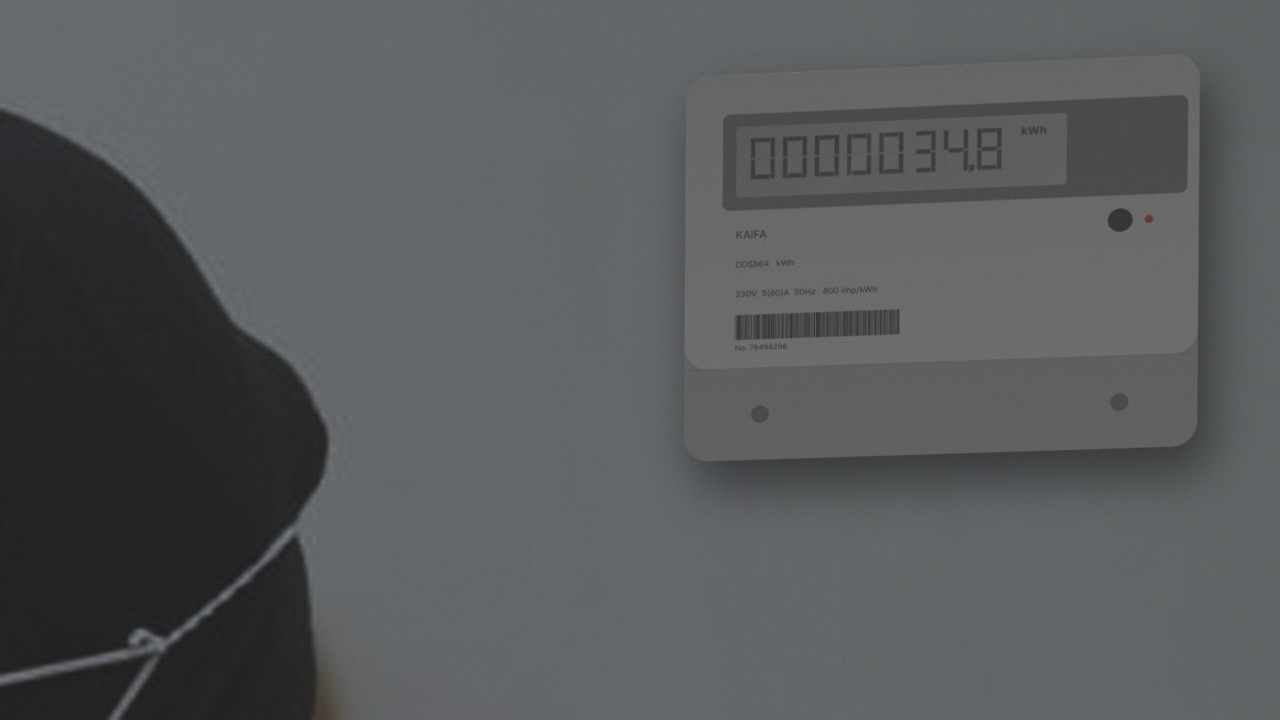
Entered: 34.8 kWh
